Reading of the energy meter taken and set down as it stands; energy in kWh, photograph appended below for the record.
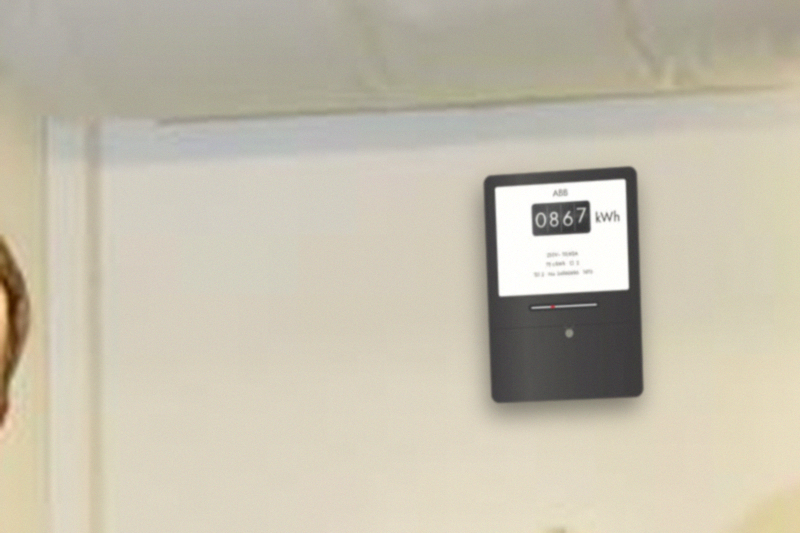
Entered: 867 kWh
